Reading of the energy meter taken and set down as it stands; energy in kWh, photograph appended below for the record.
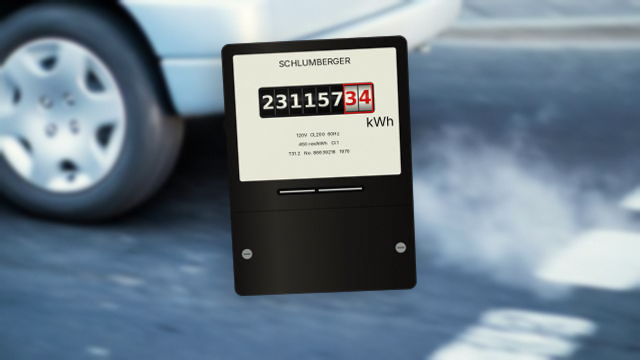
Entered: 231157.34 kWh
